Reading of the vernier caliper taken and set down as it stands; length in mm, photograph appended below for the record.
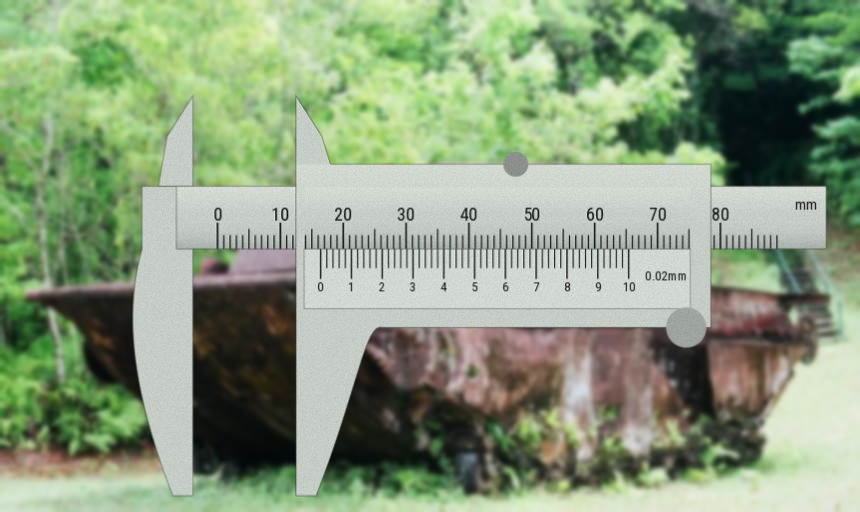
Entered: 16.4 mm
